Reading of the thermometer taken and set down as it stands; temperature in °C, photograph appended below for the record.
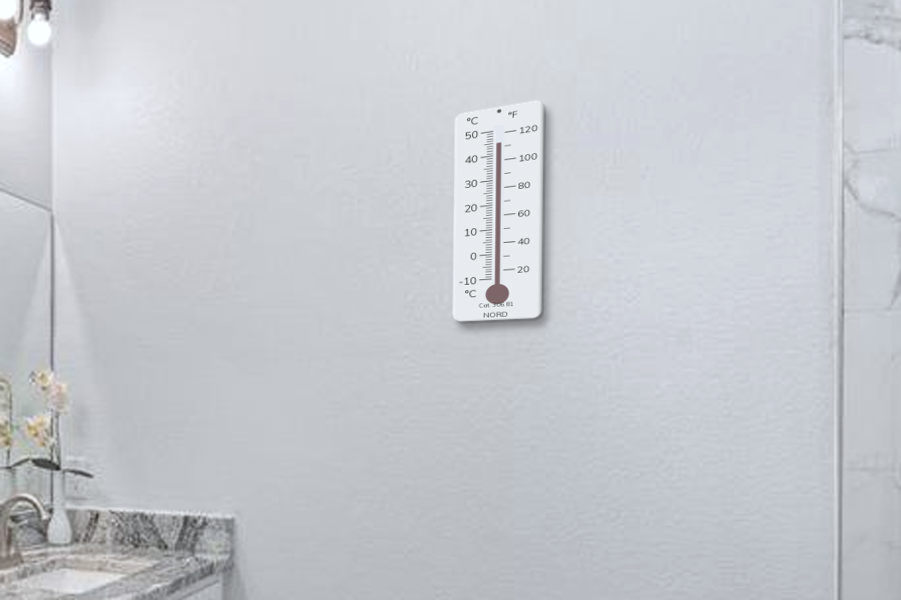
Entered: 45 °C
